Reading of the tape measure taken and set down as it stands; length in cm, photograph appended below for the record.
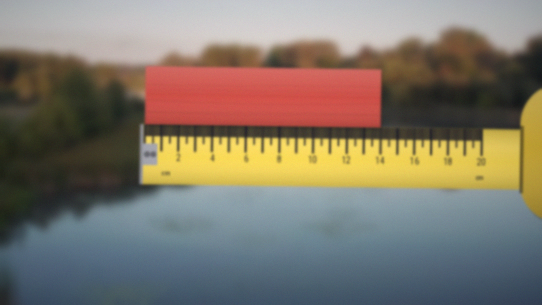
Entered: 14 cm
